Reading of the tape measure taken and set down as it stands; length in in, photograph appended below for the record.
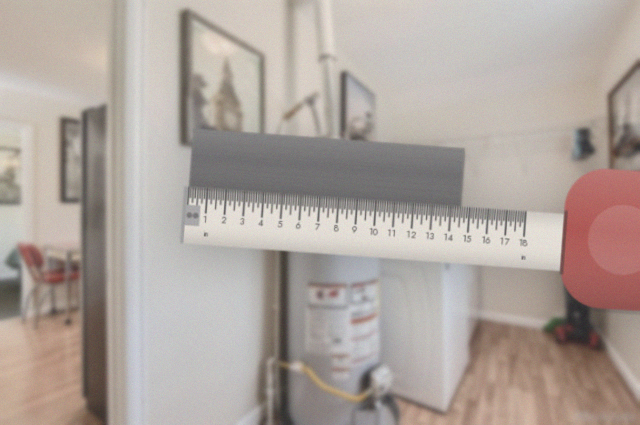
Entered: 14.5 in
